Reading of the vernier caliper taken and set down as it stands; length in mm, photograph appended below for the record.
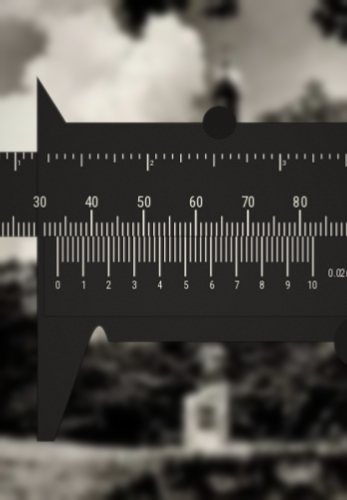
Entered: 33.5 mm
